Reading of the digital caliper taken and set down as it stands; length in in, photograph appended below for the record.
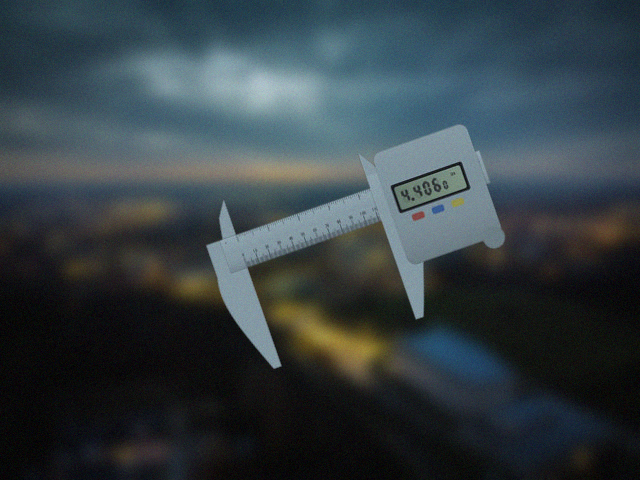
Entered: 4.4060 in
